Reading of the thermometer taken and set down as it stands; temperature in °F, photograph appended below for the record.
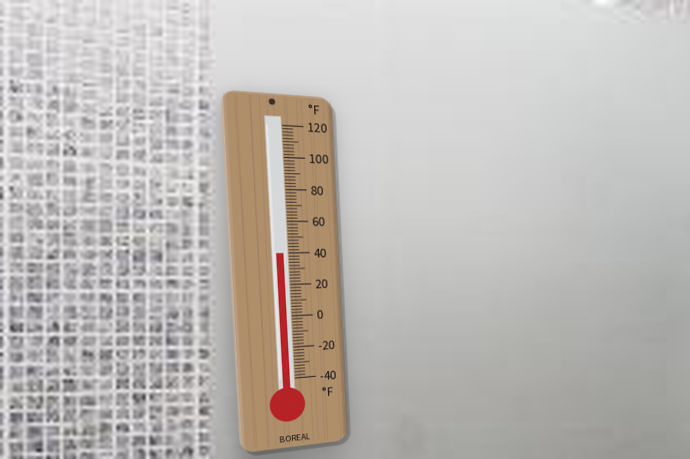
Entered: 40 °F
